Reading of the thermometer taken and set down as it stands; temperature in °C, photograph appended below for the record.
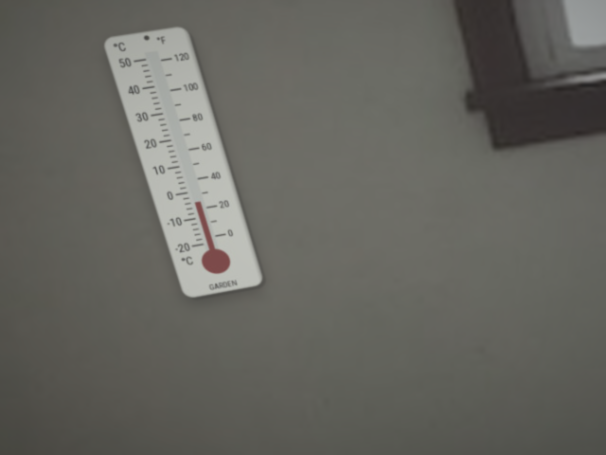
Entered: -4 °C
